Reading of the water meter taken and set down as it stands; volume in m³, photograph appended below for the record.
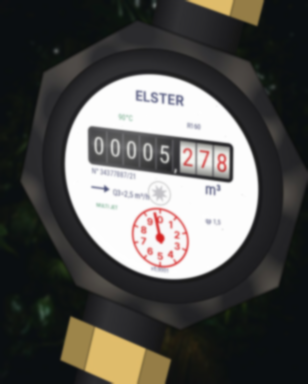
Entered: 5.2779 m³
